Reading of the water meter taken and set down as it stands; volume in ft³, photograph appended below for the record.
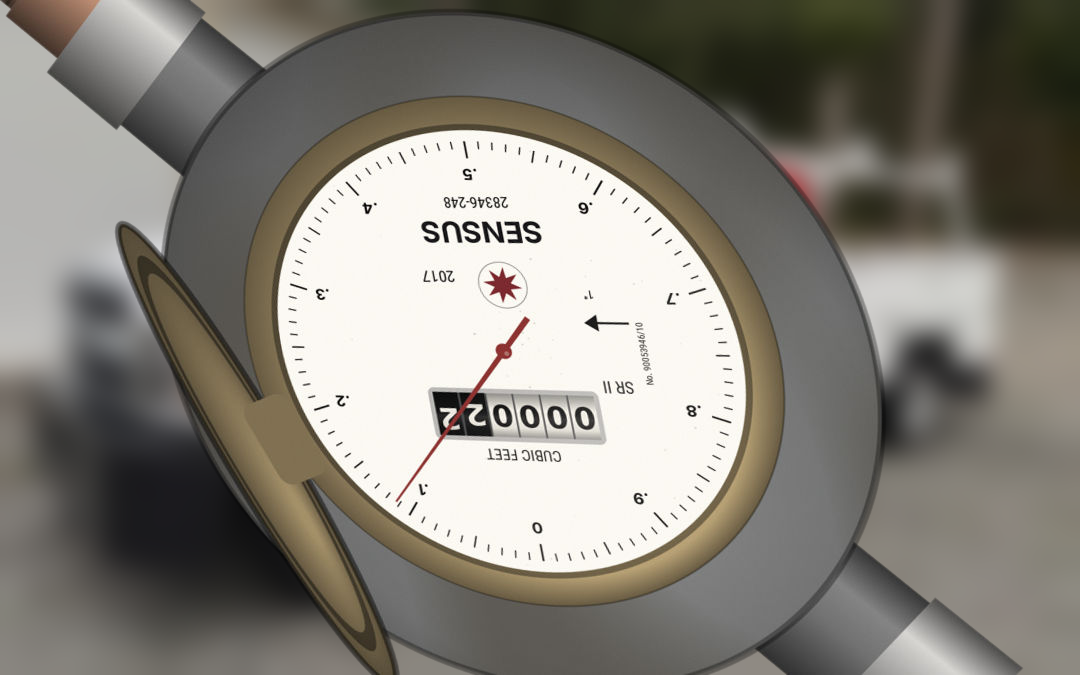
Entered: 22.11 ft³
